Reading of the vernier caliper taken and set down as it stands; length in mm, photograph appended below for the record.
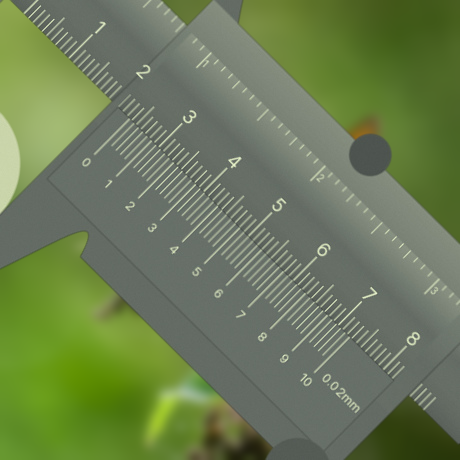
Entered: 23.6 mm
